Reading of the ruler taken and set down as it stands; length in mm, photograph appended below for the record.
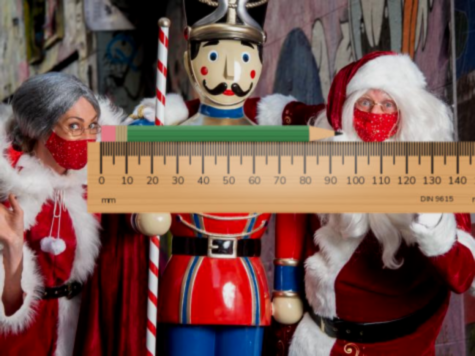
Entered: 95 mm
